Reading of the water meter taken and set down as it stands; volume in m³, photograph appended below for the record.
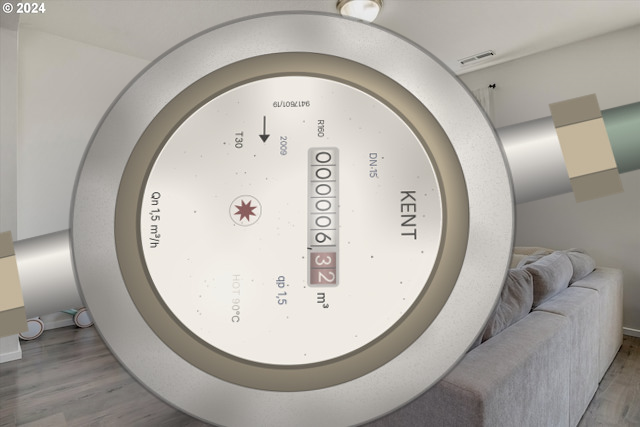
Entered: 6.32 m³
